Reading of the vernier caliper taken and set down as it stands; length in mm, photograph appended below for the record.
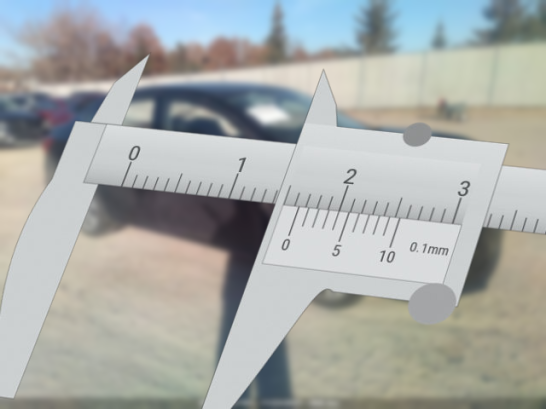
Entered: 16.4 mm
